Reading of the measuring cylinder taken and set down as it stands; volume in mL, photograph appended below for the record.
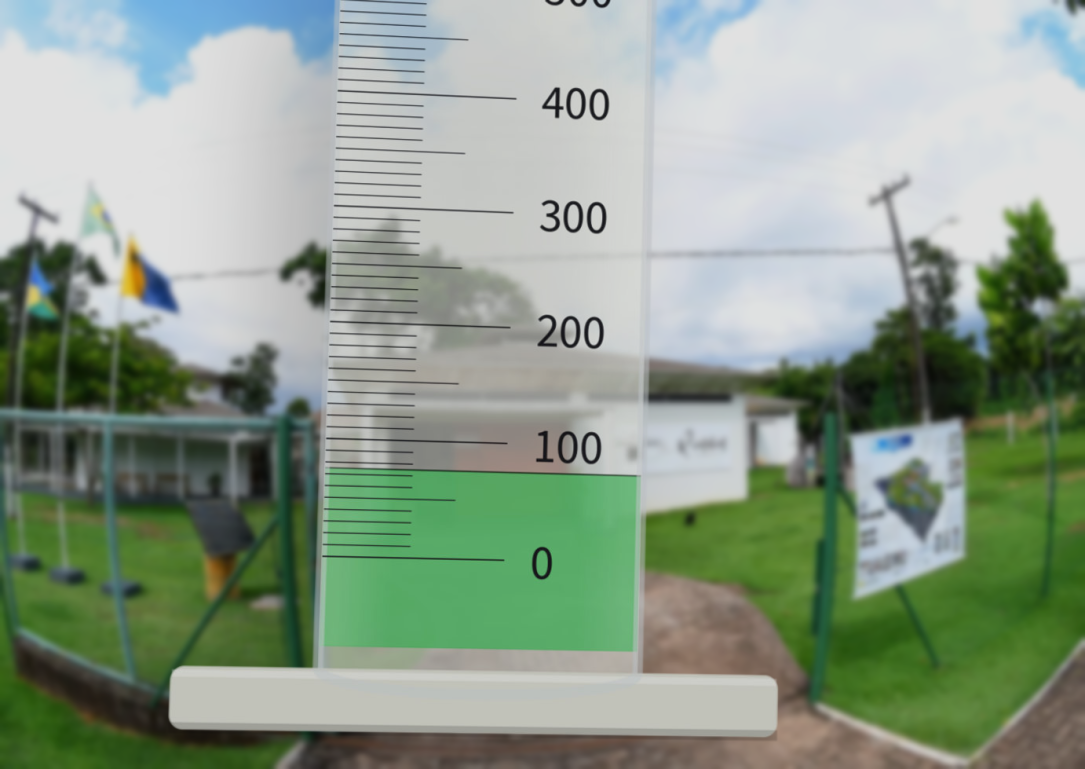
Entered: 75 mL
